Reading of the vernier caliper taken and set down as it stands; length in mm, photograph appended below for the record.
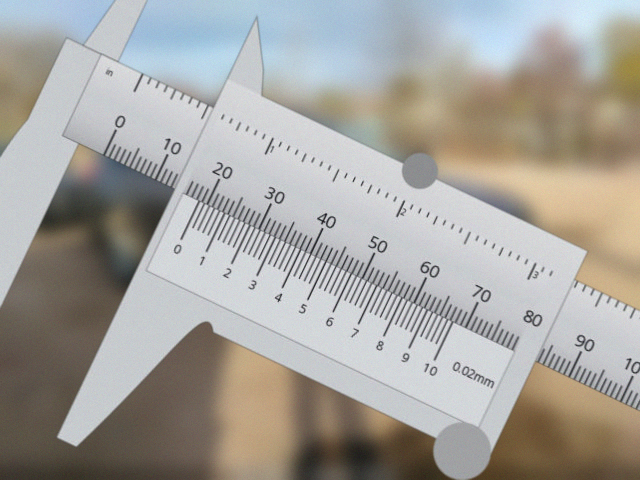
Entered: 18.5 mm
